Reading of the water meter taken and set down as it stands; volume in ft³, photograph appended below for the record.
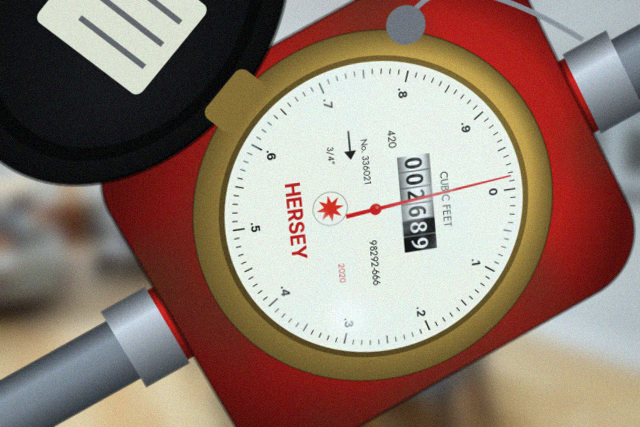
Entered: 2688.98 ft³
